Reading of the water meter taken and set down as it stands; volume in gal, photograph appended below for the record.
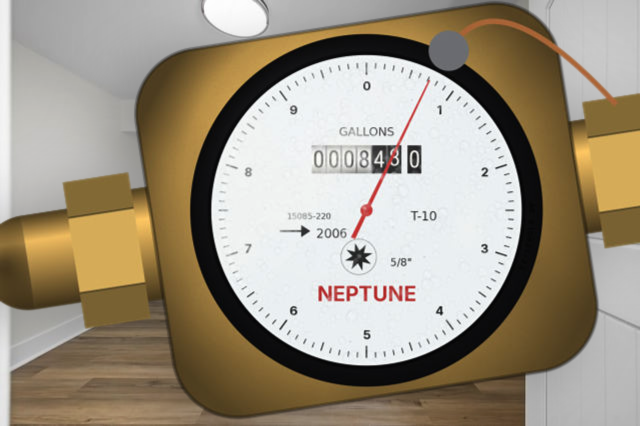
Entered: 8480.7 gal
